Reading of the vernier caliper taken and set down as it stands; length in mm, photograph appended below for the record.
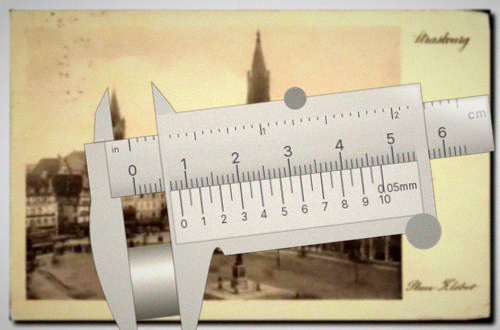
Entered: 8.5 mm
